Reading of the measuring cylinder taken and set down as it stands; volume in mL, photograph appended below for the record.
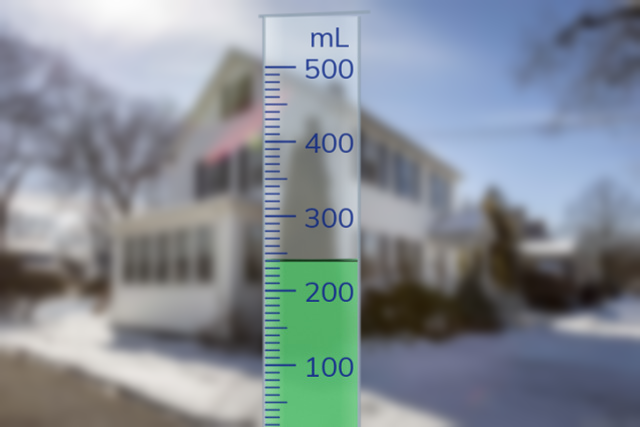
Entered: 240 mL
